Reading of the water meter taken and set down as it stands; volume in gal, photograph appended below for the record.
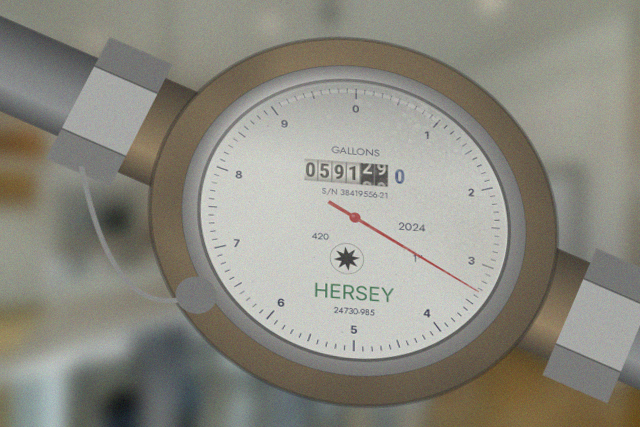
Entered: 591293.3 gal
